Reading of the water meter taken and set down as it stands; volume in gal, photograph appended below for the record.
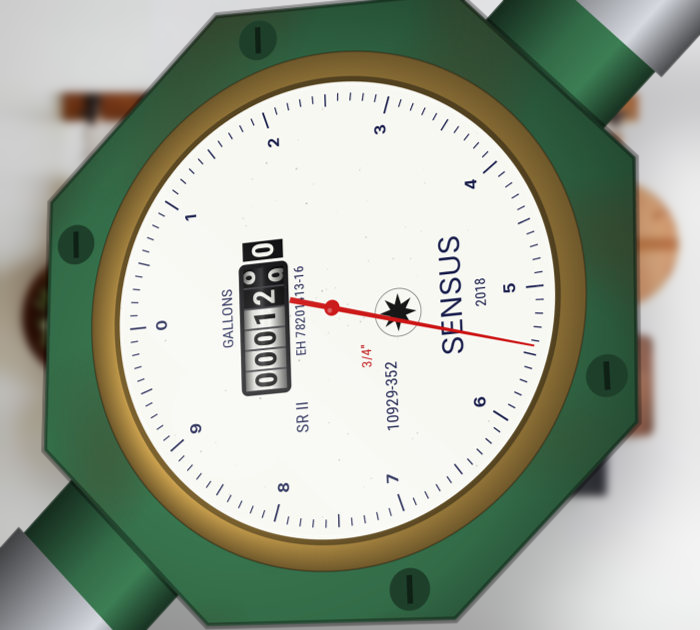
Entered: 1285.4 gal
